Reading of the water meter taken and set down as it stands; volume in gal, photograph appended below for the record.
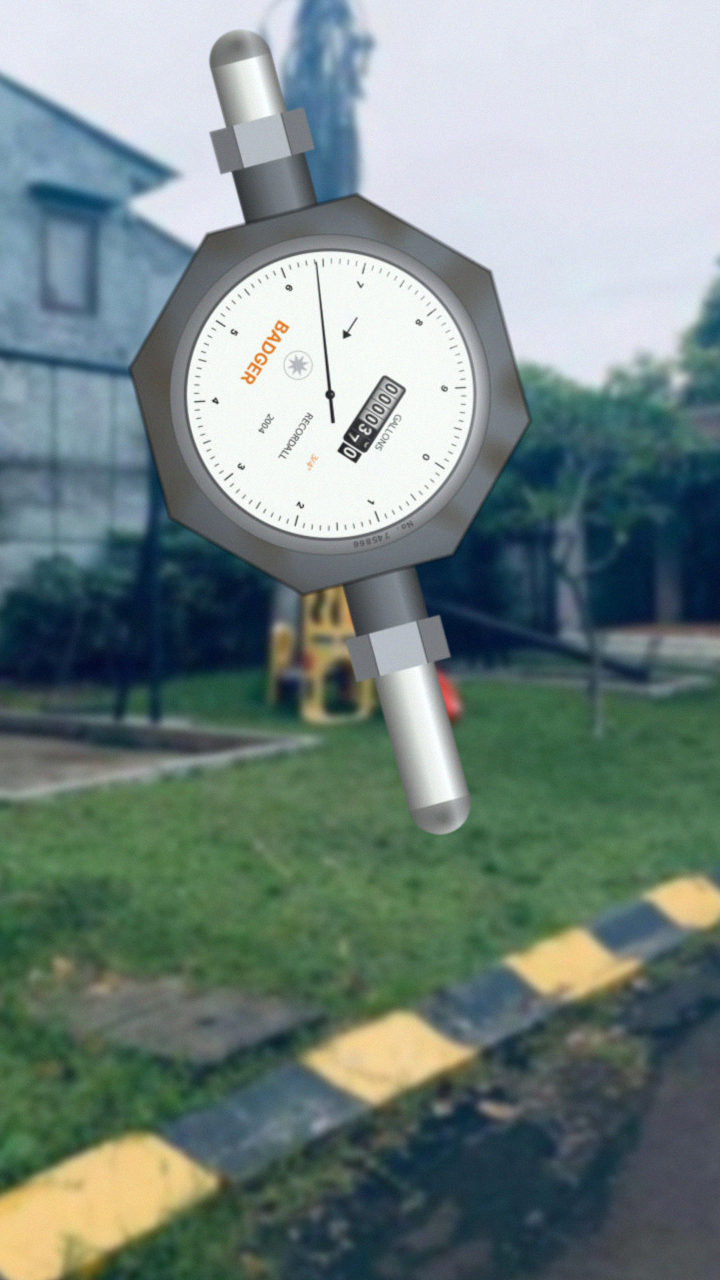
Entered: 366.4 gal
